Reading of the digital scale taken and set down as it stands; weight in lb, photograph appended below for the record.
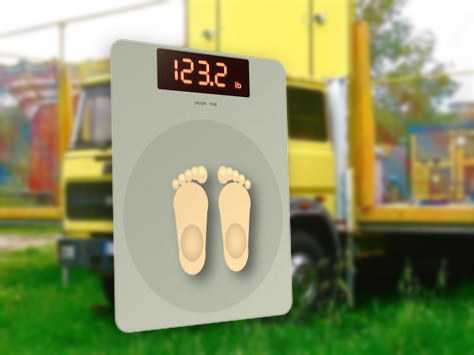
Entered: 123.2 lb
